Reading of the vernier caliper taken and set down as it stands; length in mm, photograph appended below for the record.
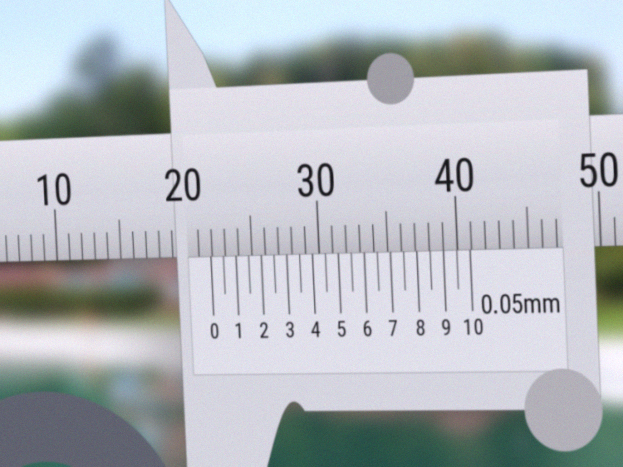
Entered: 21.9 mm
